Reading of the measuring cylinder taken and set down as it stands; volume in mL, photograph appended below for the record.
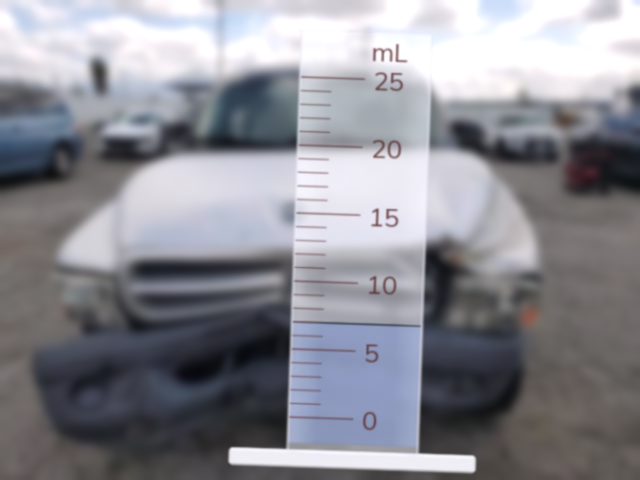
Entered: 7 mL
